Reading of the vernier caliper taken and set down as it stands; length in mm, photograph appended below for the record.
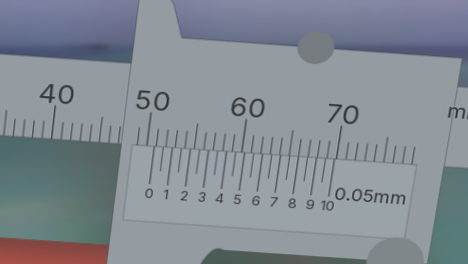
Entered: 50.8 mm
